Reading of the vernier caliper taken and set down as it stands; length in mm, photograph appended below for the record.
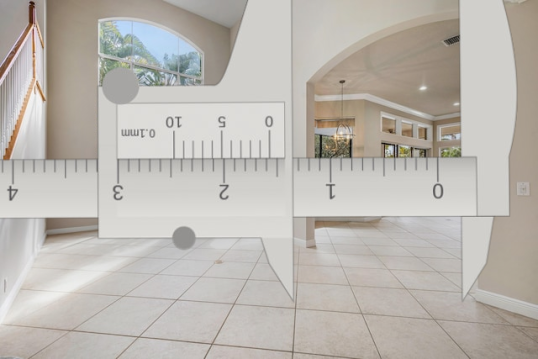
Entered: 15.7 mm
